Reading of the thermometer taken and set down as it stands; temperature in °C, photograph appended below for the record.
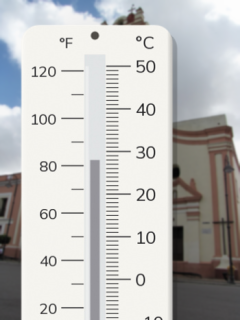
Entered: 28 °C
